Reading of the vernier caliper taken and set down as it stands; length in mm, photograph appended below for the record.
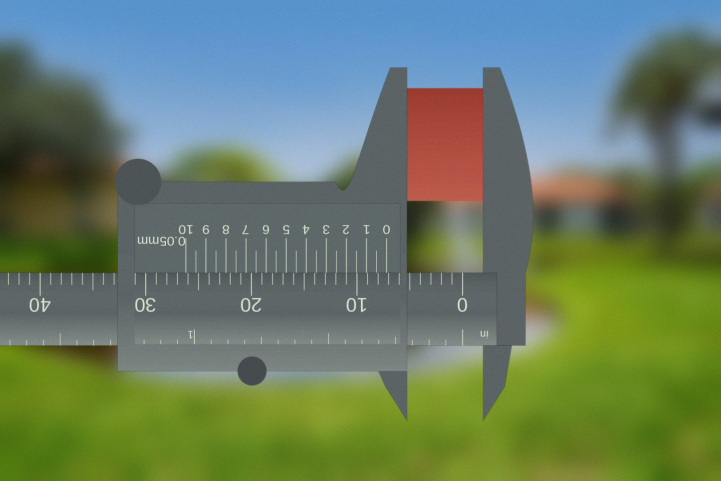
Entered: 7.2 mm
